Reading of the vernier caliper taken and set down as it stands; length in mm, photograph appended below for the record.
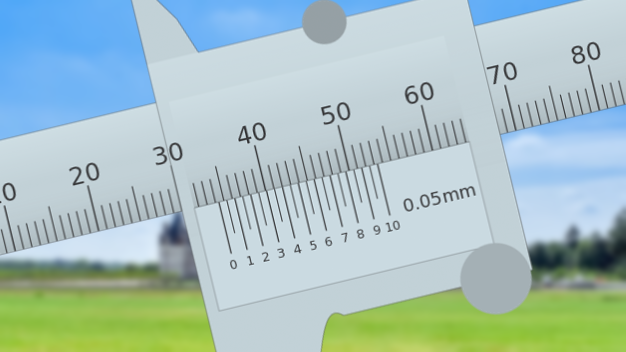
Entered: 34.4 mm
